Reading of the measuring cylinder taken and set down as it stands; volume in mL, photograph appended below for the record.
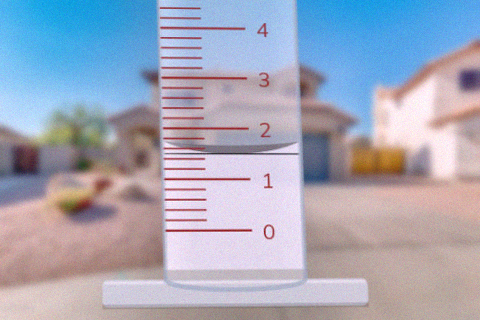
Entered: 1.5 mL
